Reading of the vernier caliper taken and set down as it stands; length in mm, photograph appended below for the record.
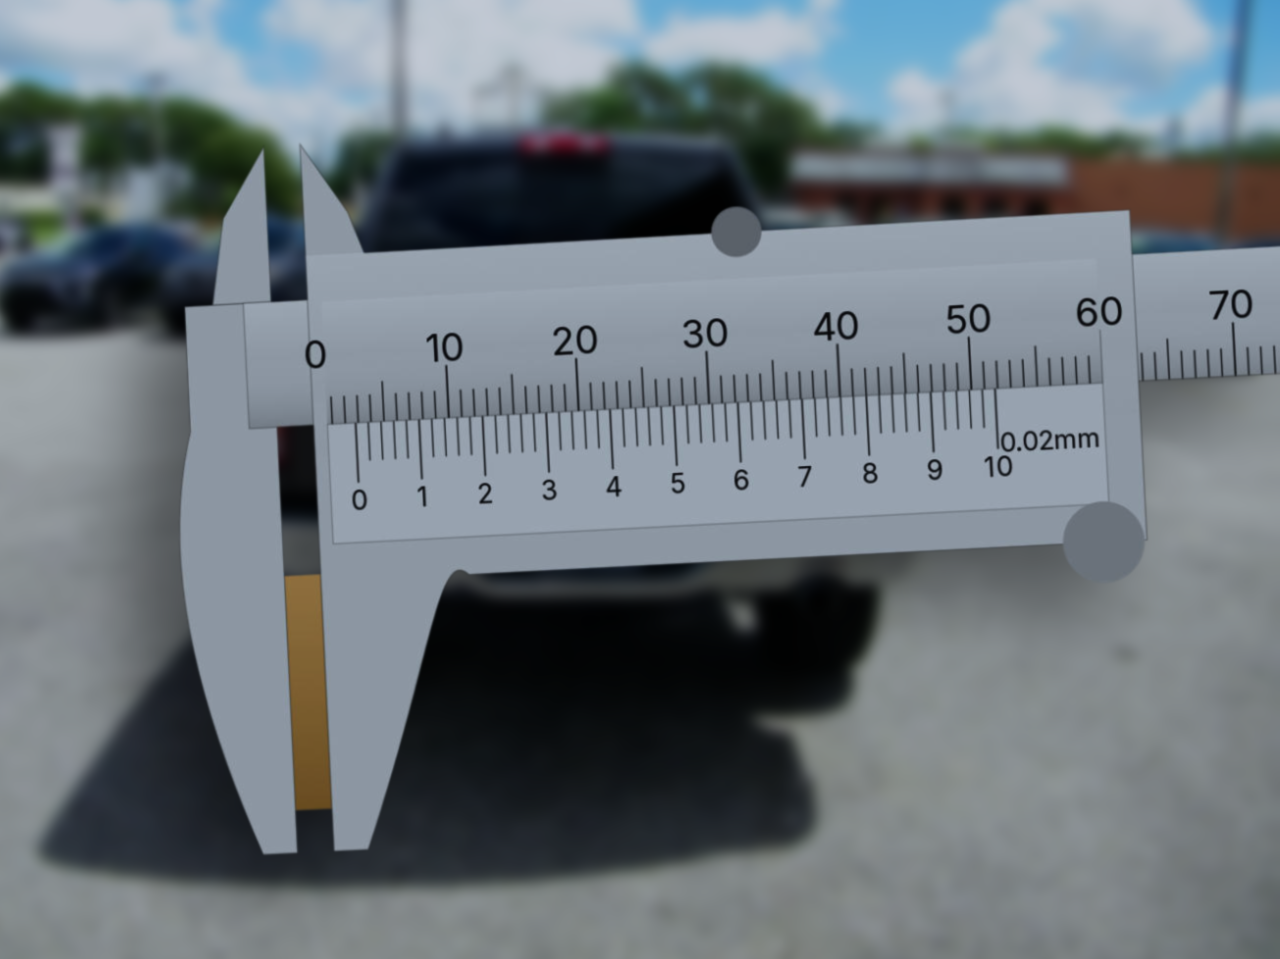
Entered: 2.8 mm
